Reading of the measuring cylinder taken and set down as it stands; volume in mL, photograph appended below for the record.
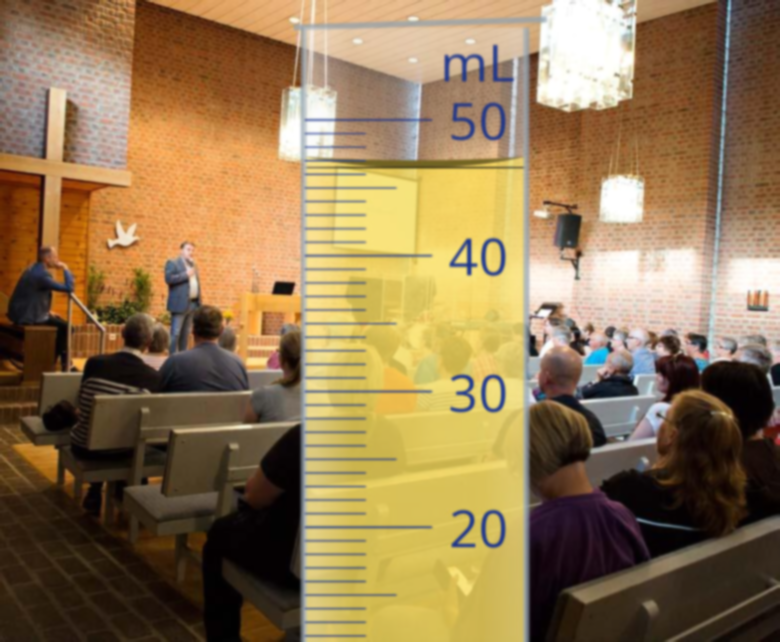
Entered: 46.5 mL
